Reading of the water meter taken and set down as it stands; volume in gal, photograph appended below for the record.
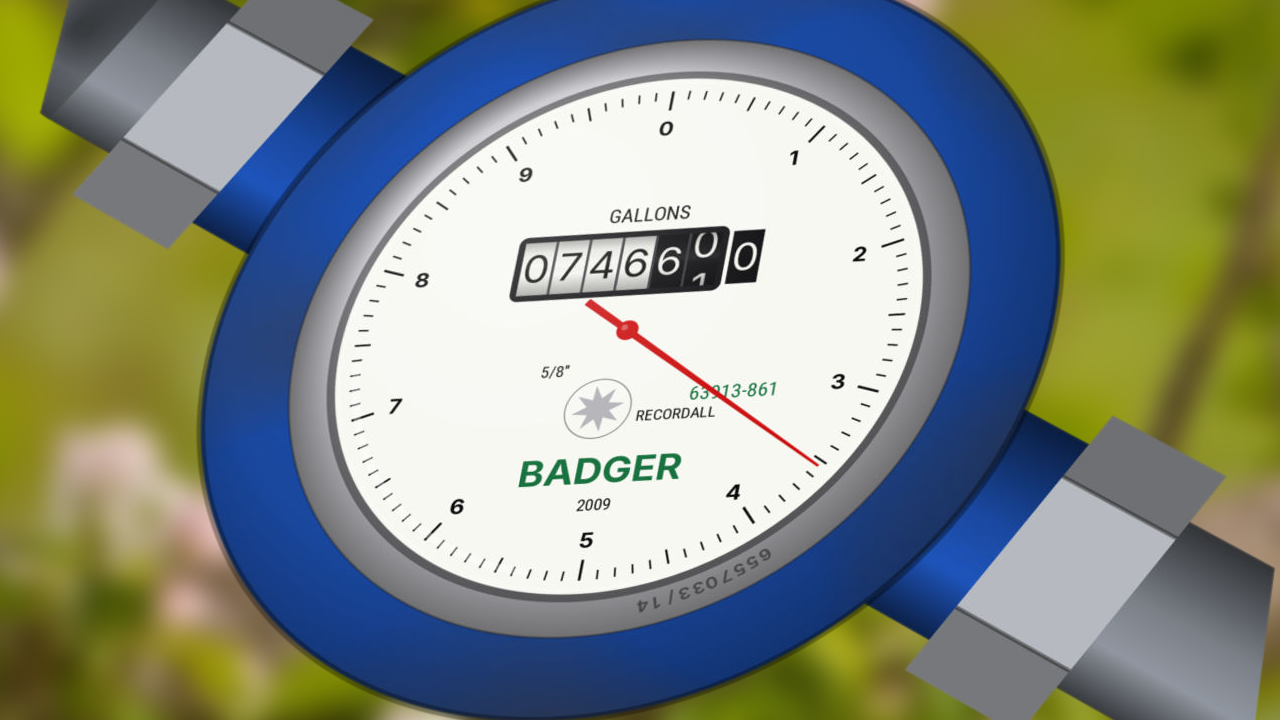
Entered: 746603.5 gal
